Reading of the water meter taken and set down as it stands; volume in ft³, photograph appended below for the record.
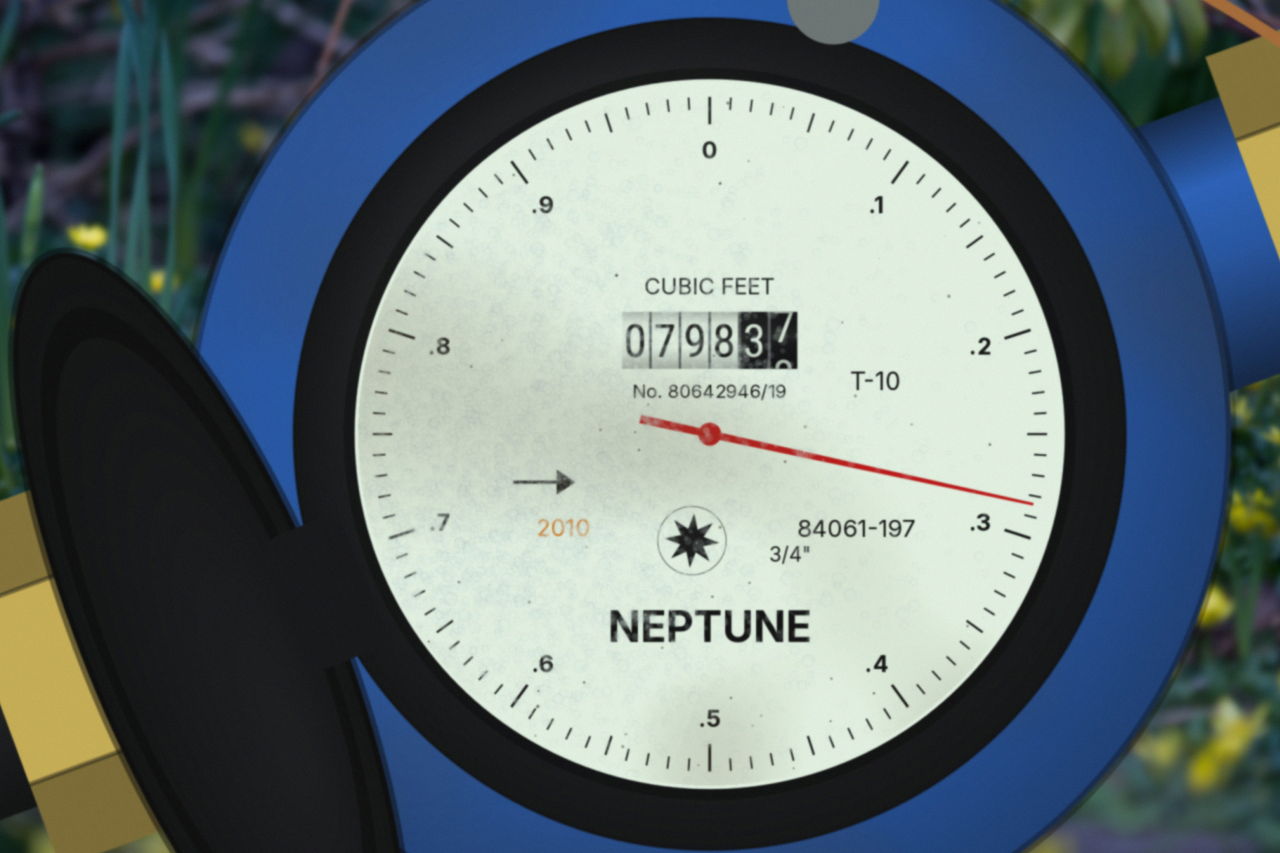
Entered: 79837.28 ft³
